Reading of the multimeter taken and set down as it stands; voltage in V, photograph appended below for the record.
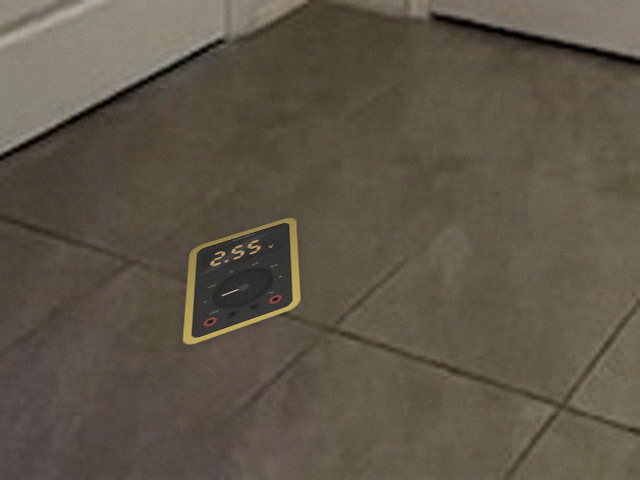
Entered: 2.55 V
